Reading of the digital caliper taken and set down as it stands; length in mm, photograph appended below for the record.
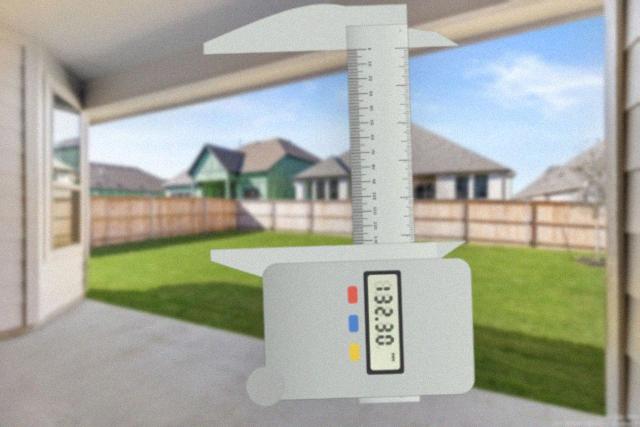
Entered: 132.30 mm
